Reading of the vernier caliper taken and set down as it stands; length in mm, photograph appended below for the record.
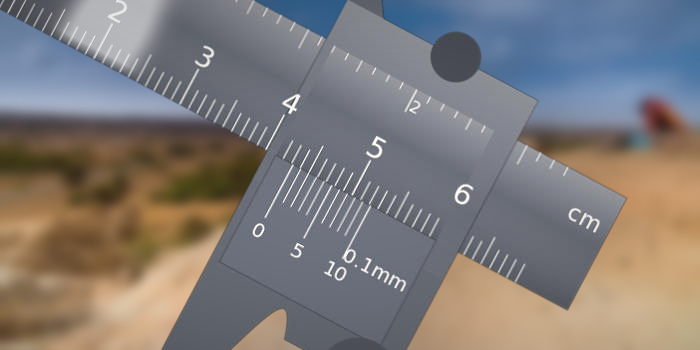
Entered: 43.2 mm
